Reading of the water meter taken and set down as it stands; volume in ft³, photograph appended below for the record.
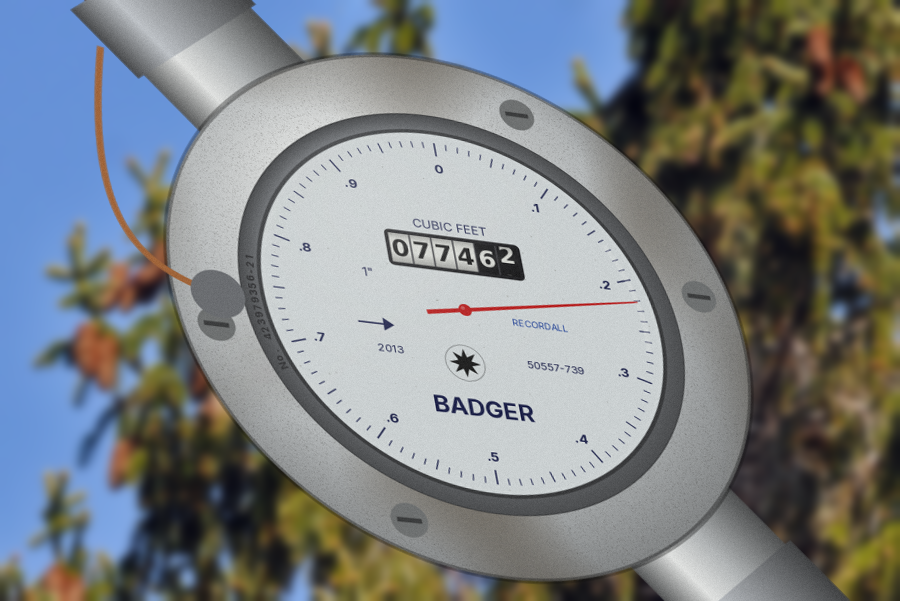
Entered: 77462.22 ft³
